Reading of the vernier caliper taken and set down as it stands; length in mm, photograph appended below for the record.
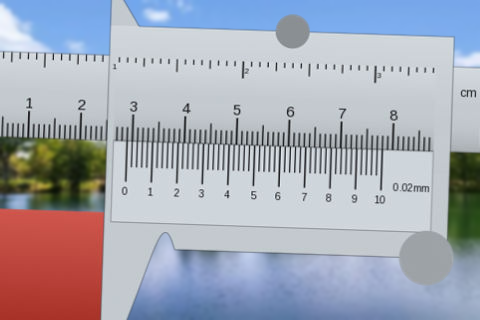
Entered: 29.0 mm
